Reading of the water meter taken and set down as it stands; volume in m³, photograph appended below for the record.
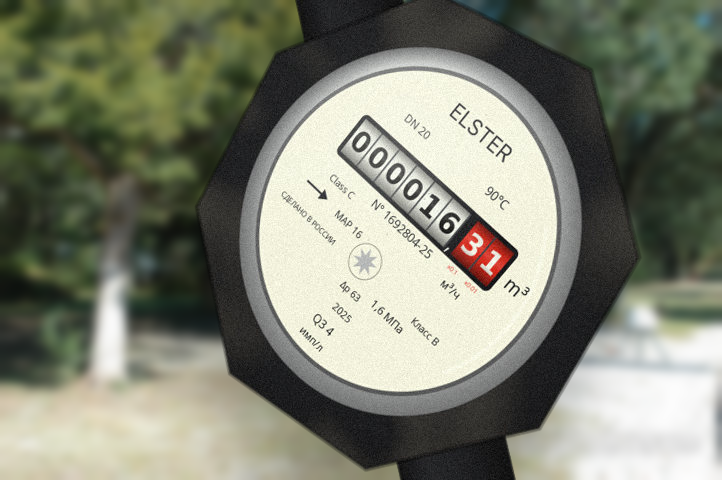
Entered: 16.31 m³
